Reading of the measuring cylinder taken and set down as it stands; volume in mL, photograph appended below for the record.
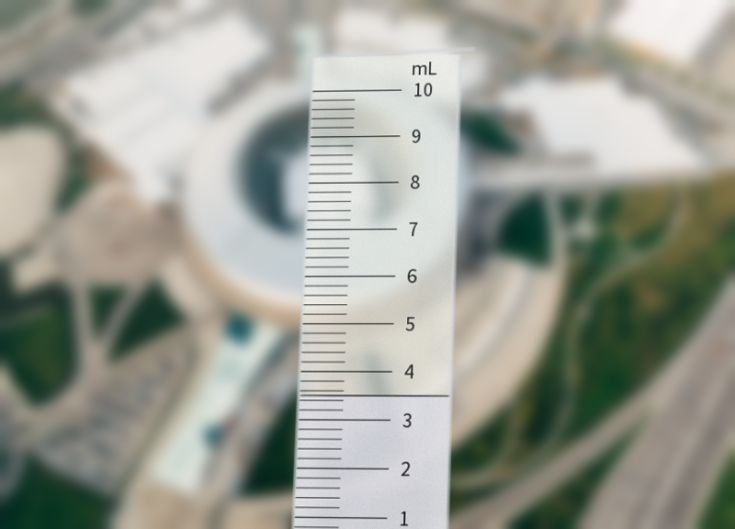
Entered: 3.5 mL
